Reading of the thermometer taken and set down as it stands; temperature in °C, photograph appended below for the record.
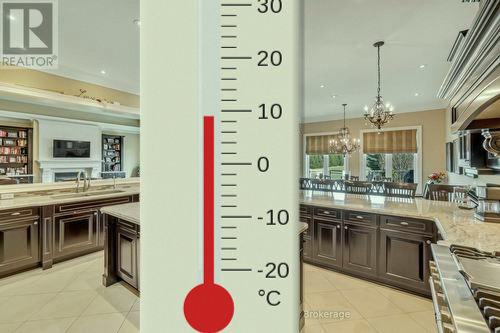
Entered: 9 °C
